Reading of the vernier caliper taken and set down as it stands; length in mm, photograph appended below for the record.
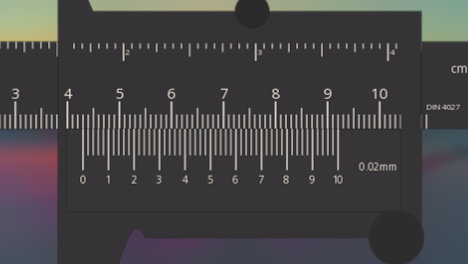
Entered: 43.0 mm
